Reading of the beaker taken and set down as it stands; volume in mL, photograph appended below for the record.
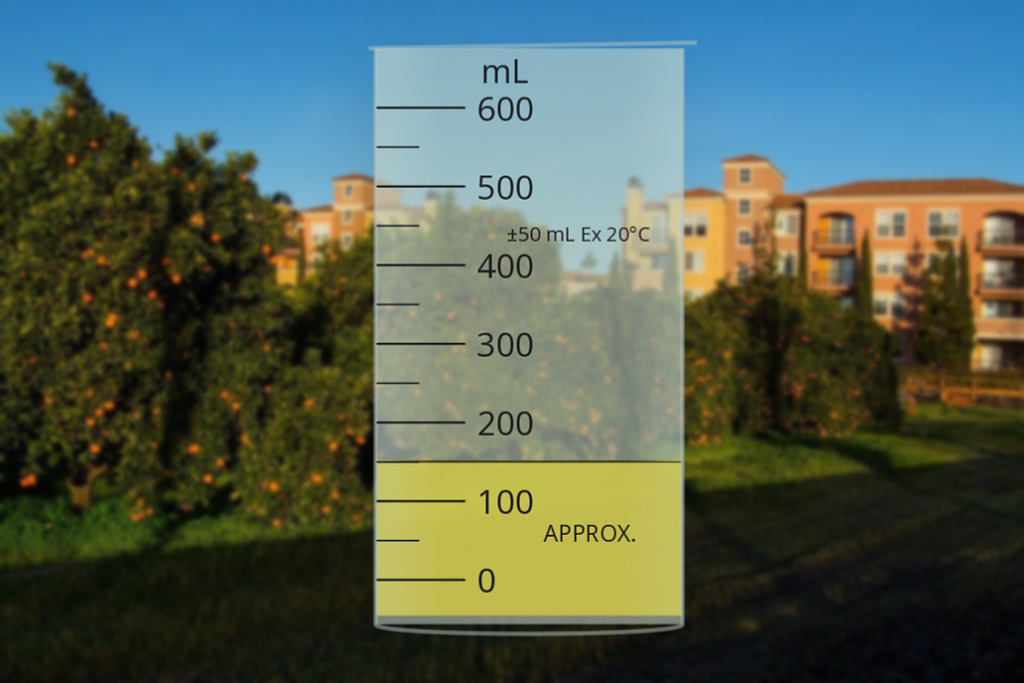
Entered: 150 mL
